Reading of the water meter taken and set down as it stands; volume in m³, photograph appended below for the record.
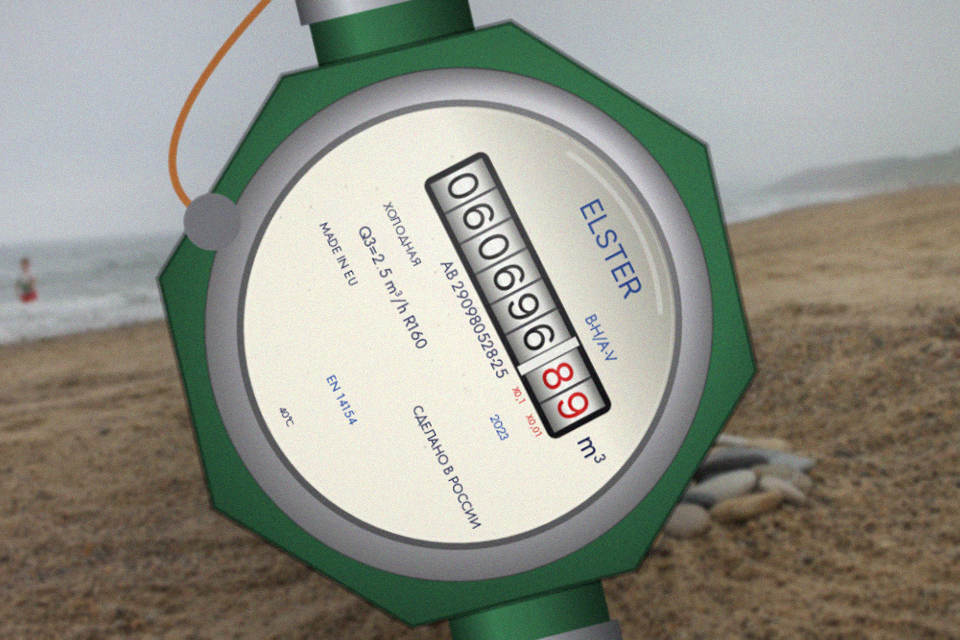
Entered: 60696.89 m³
